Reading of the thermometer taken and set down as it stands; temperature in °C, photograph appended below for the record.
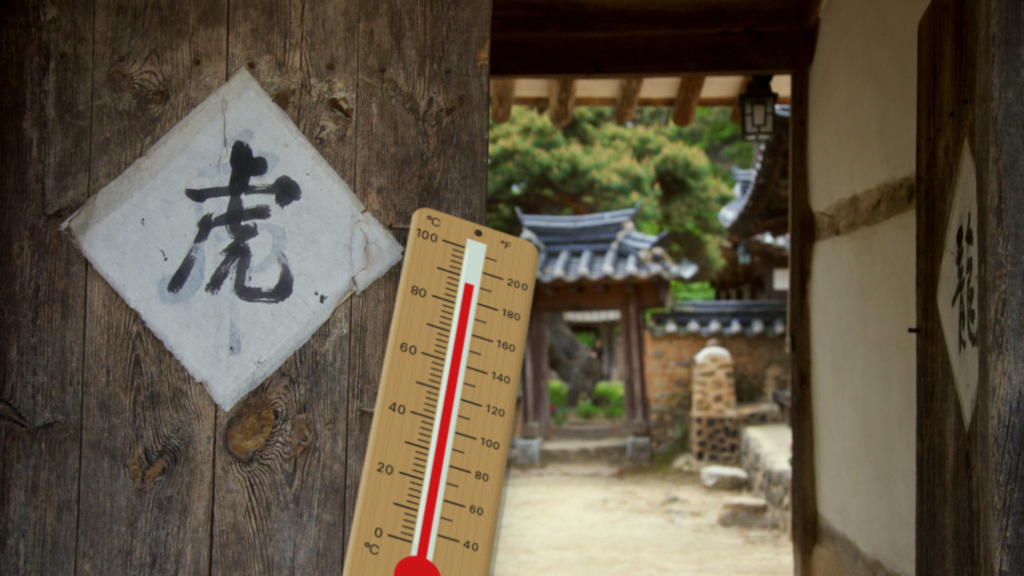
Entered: 88 °C
